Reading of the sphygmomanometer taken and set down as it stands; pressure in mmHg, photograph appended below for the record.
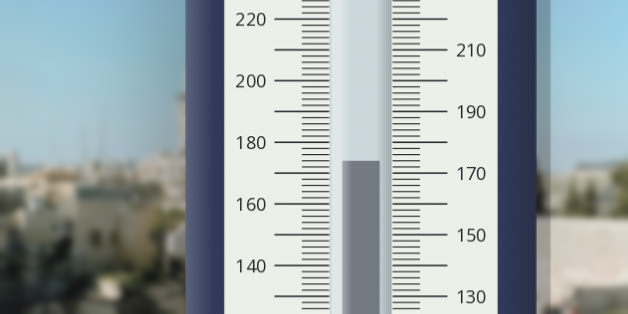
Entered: 174 mmHg
